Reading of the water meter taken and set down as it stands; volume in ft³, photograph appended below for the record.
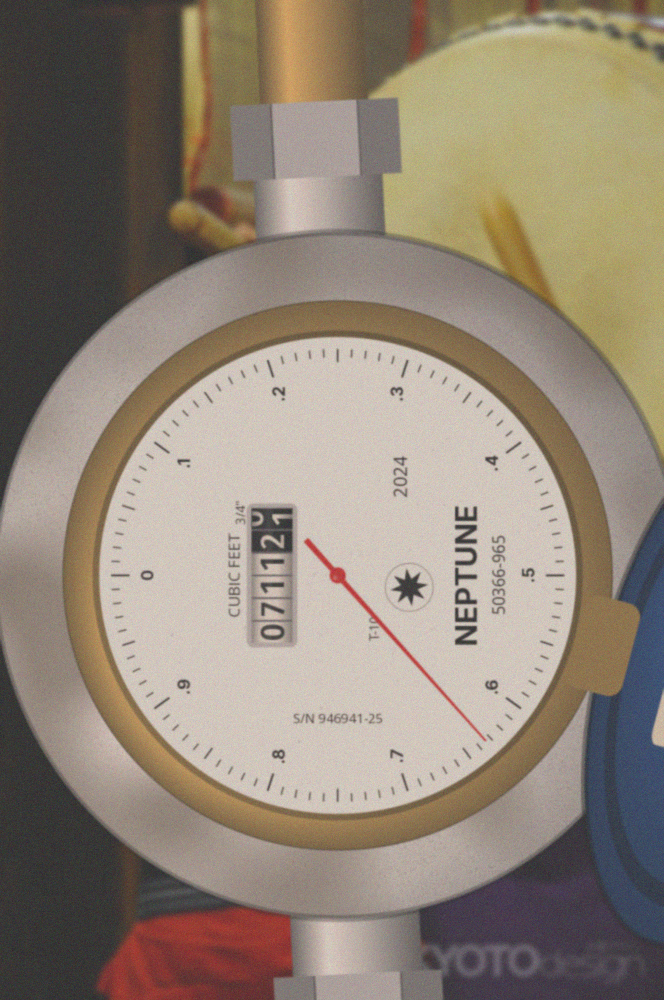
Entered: 71120.63 ft³
